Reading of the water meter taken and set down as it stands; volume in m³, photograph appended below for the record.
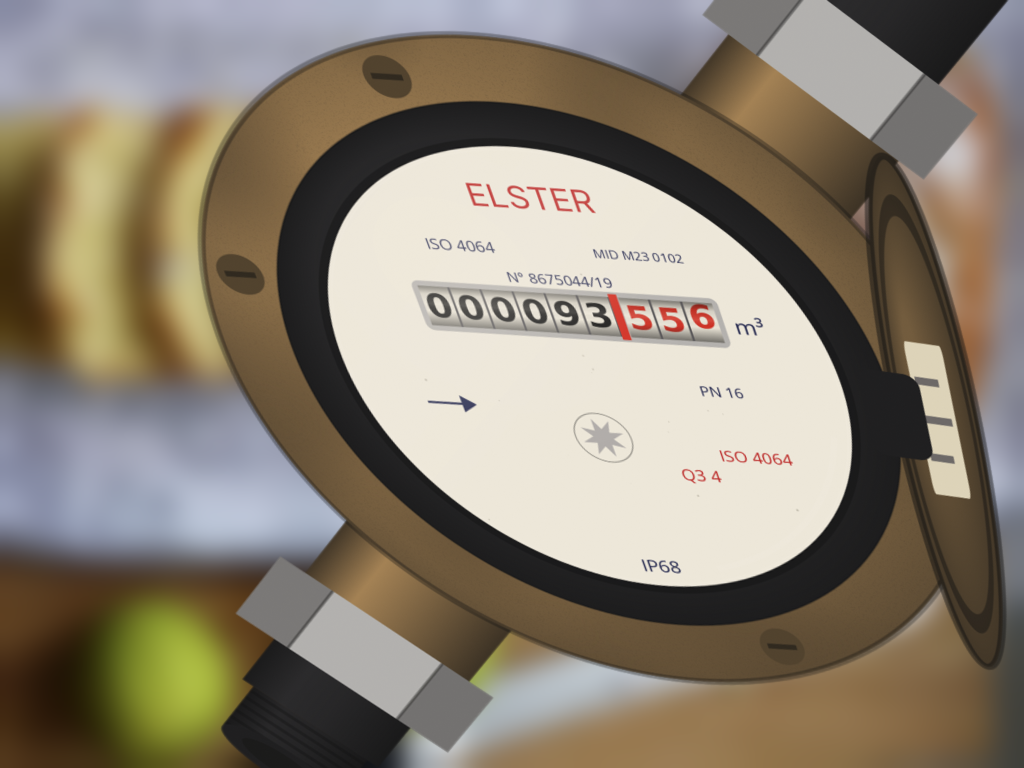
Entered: 93.556 m³
